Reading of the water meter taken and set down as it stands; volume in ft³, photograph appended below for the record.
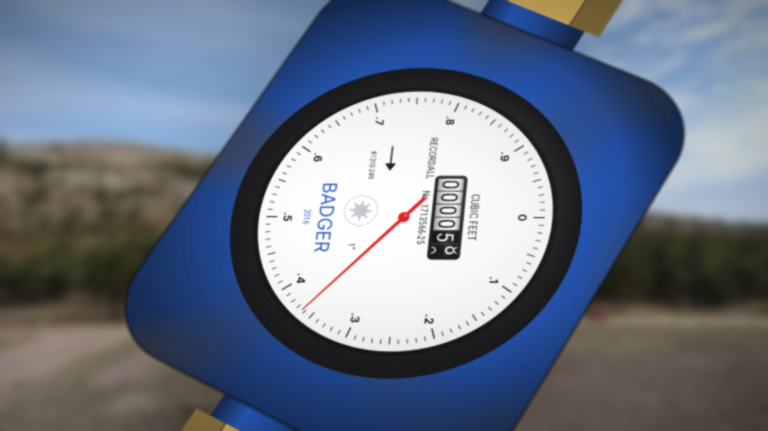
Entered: 58.36 ft³
